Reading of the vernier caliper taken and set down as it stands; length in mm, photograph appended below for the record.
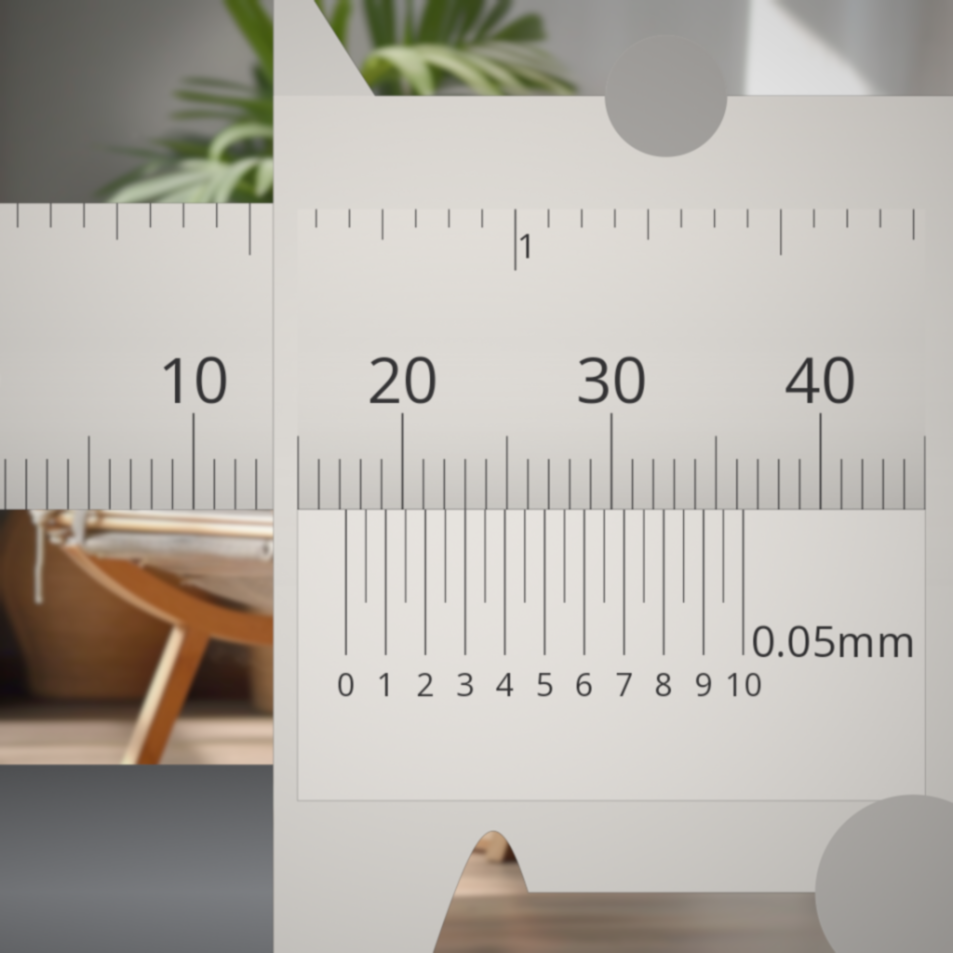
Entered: 17.3 mm
